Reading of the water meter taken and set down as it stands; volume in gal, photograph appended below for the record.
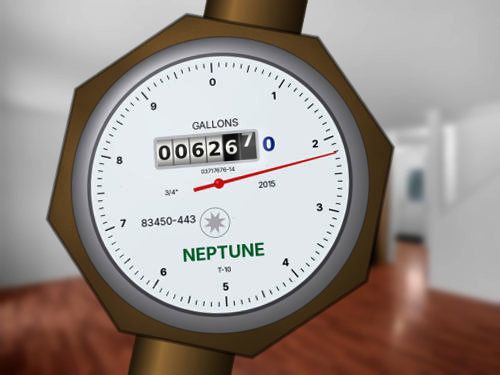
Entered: 62672.2 gal
